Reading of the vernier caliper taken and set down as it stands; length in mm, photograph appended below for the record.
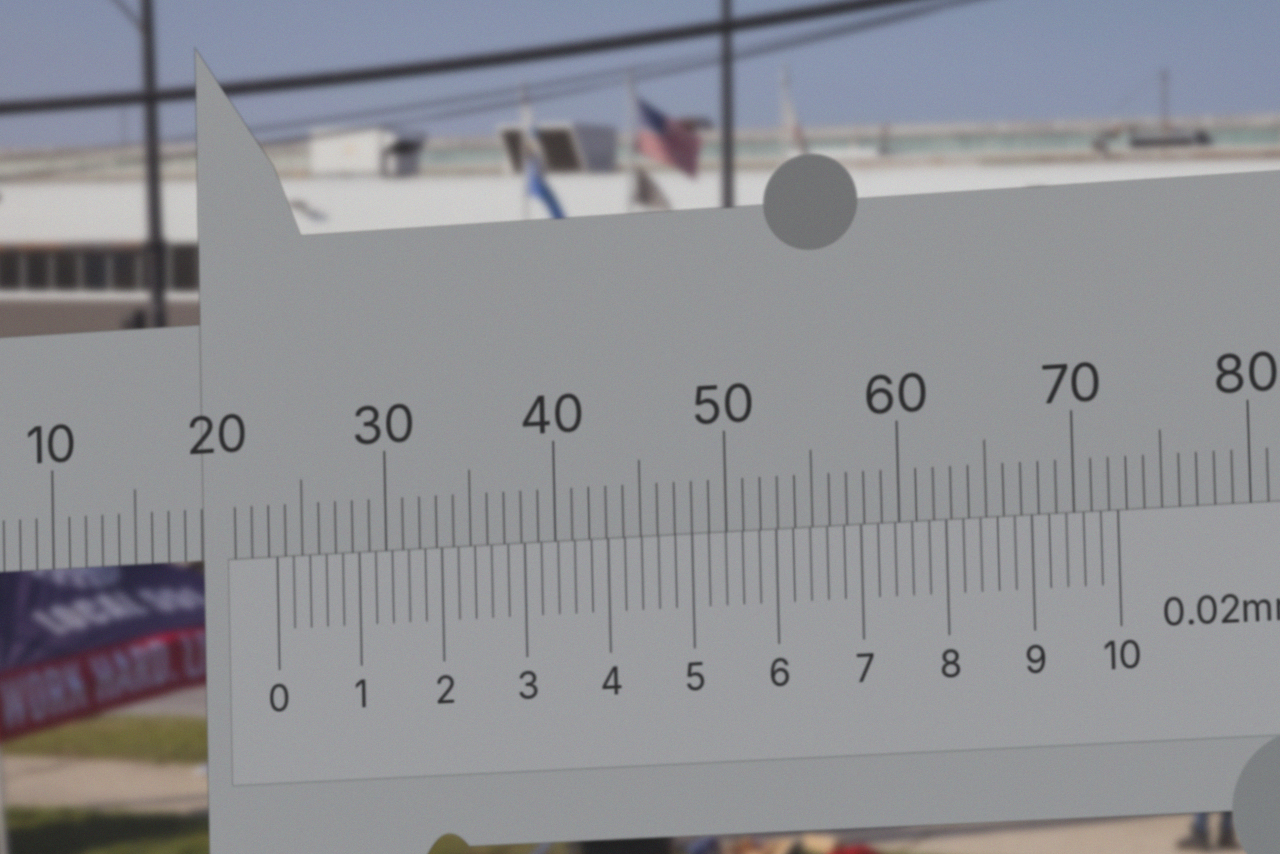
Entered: 23.5 mm
